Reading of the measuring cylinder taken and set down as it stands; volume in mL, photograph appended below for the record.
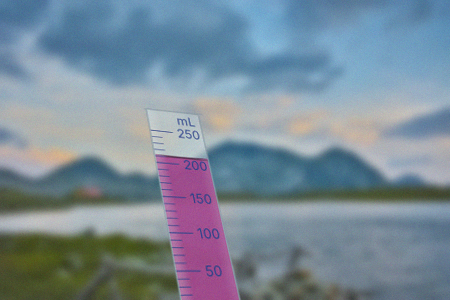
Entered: 210 mL
